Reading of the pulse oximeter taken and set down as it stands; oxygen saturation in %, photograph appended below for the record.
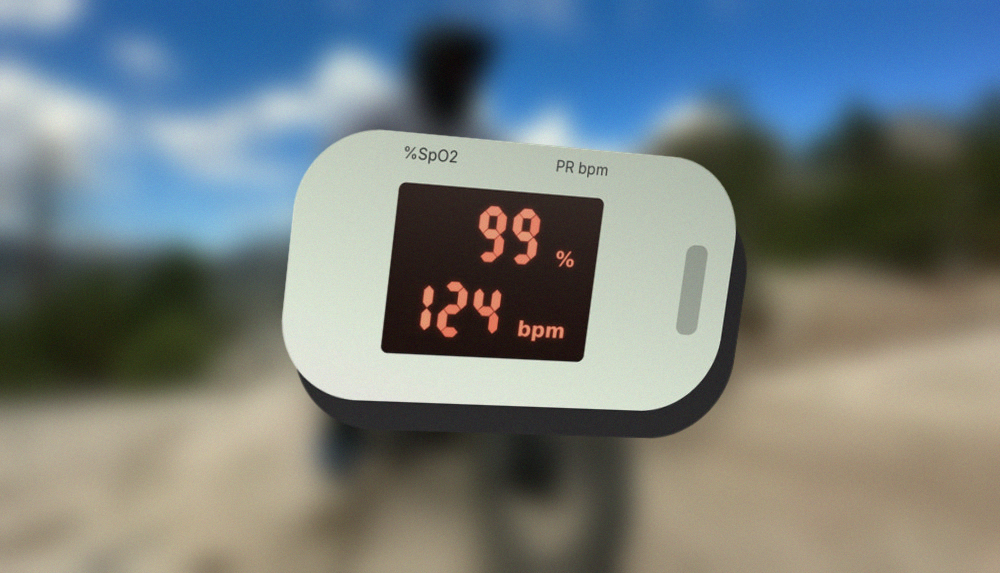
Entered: 99 %
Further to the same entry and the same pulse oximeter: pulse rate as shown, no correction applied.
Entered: 124 bpm
